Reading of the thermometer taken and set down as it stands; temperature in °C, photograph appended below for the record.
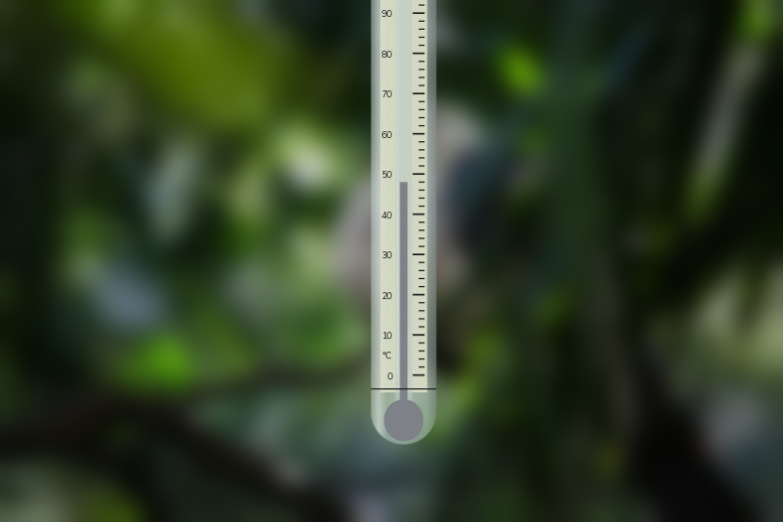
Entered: 48 °C
